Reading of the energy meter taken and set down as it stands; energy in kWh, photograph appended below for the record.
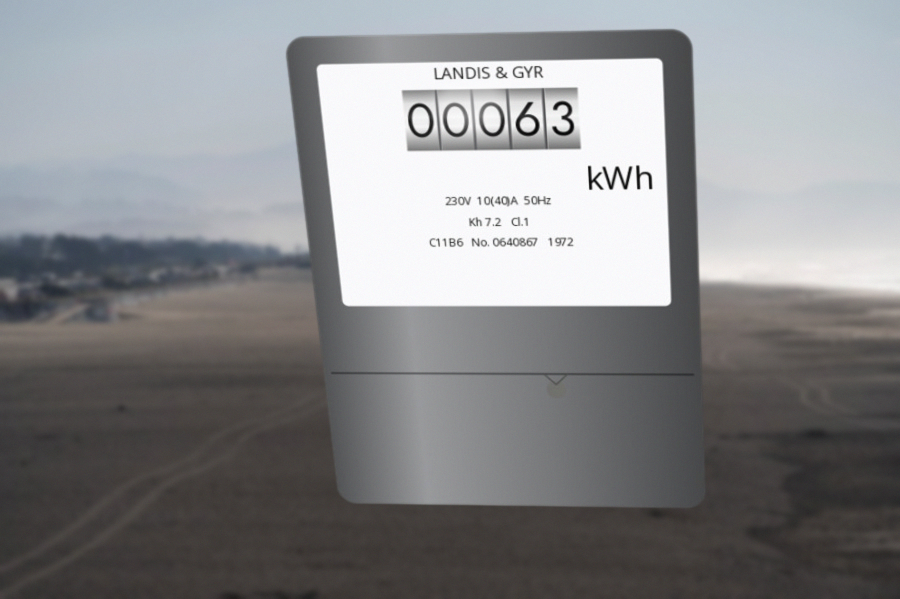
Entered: 63 kWh
